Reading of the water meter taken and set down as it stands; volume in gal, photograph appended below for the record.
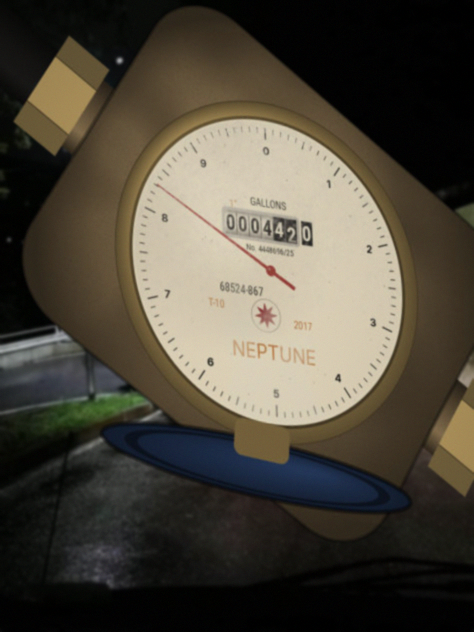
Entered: 4418.3 gal
